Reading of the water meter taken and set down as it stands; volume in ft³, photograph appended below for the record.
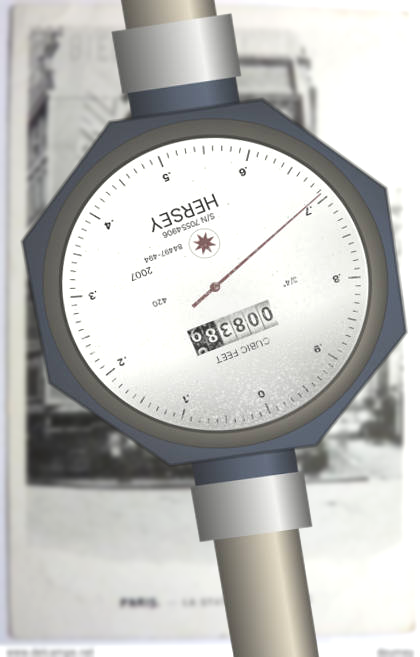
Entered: 8388.69 ft³
